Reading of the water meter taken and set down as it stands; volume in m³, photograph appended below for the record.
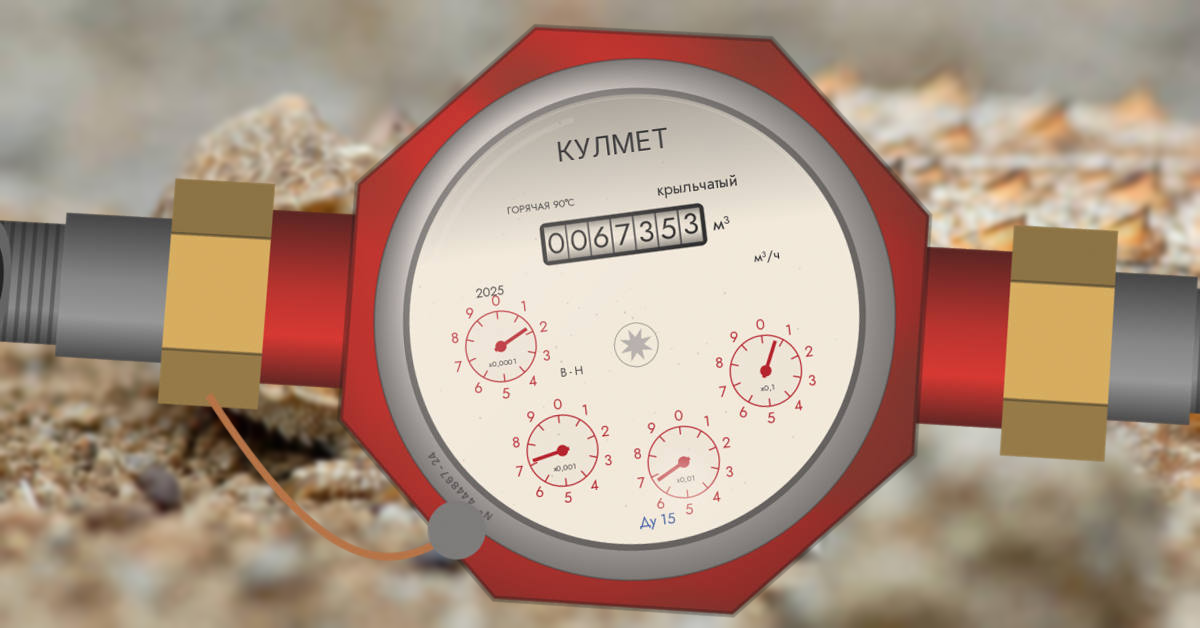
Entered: 67353.0671 m³
